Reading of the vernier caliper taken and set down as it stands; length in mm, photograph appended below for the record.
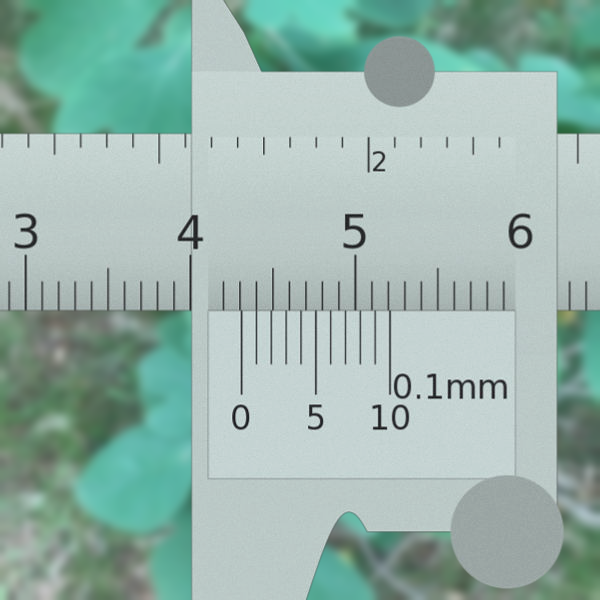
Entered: 43.1 mm
